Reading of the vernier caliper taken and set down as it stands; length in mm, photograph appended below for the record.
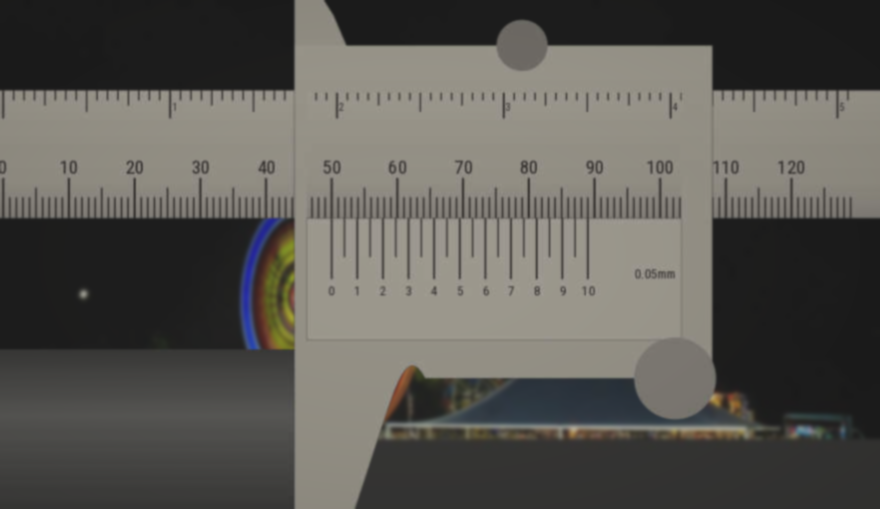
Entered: 50.0 mm
